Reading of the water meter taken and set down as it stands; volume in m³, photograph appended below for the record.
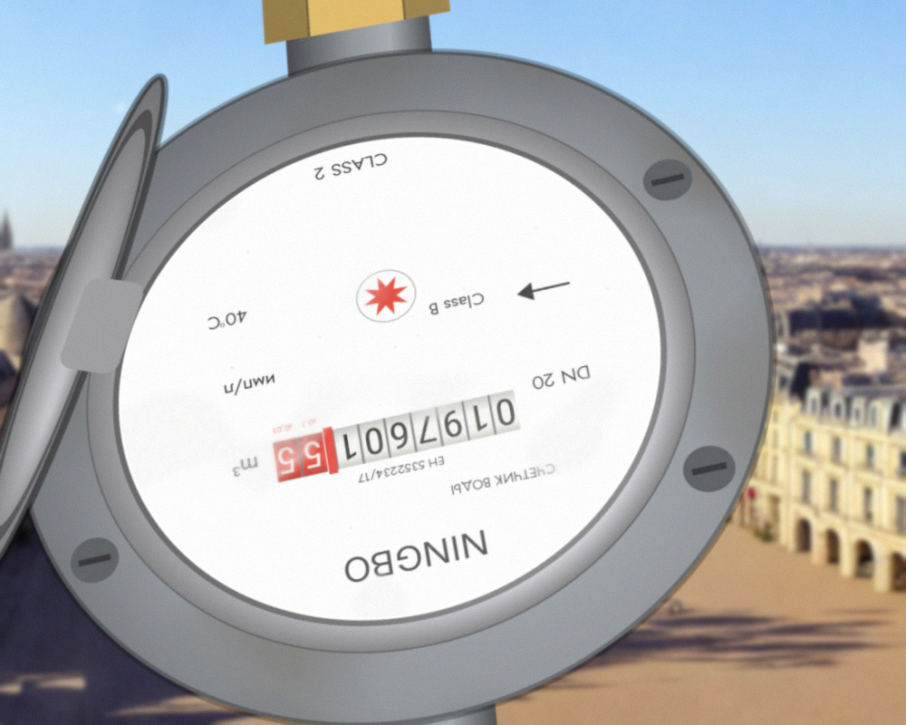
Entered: 197601.55 m³
